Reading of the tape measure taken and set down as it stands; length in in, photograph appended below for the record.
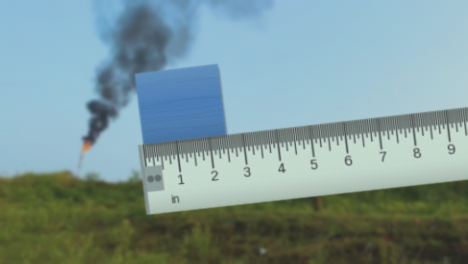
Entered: 2.5 in
